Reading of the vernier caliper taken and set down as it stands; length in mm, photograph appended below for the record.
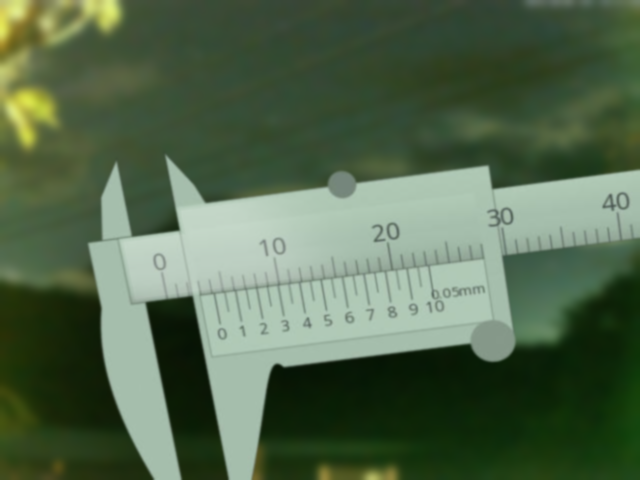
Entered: 4.2 mm
